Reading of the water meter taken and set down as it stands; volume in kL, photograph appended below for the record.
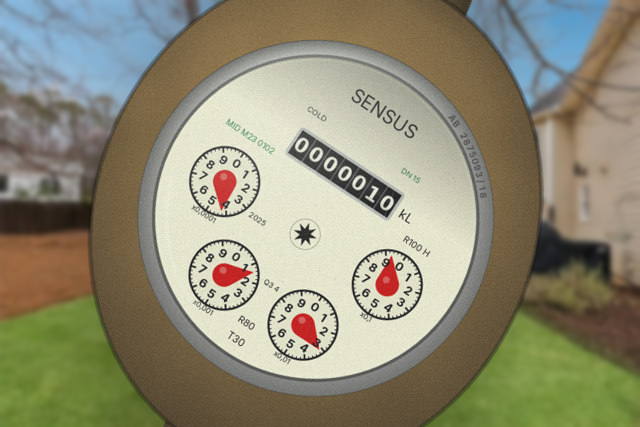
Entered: 9.9314 kL
